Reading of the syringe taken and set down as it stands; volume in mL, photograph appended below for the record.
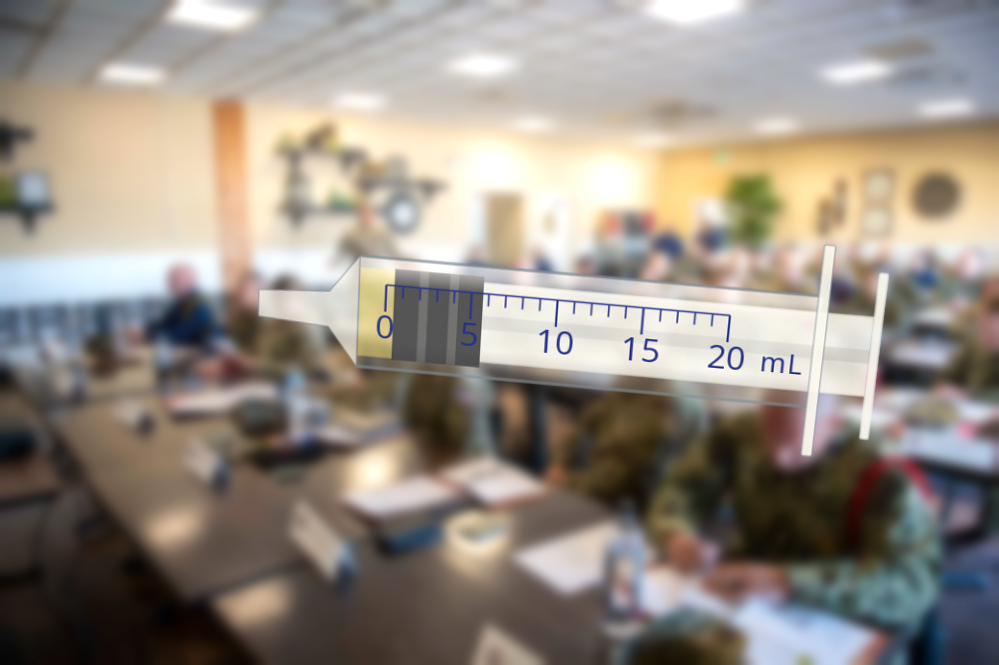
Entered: 0.5 mL
